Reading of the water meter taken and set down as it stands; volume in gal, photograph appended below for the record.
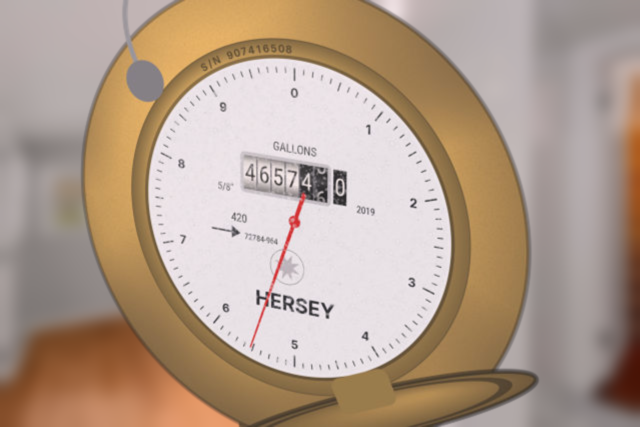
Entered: 4657455.5 gal
